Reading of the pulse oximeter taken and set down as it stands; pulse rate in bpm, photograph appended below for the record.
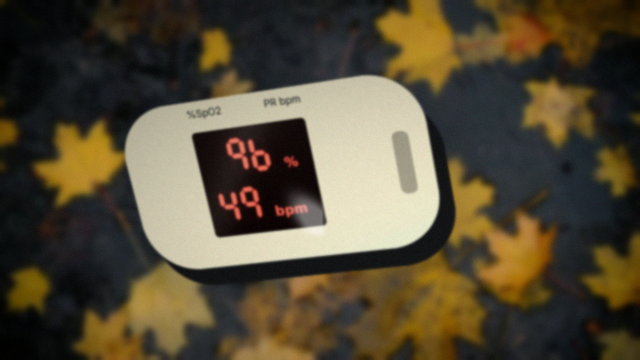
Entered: 49 bpm
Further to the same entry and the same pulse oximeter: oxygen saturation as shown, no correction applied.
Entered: 96 %
